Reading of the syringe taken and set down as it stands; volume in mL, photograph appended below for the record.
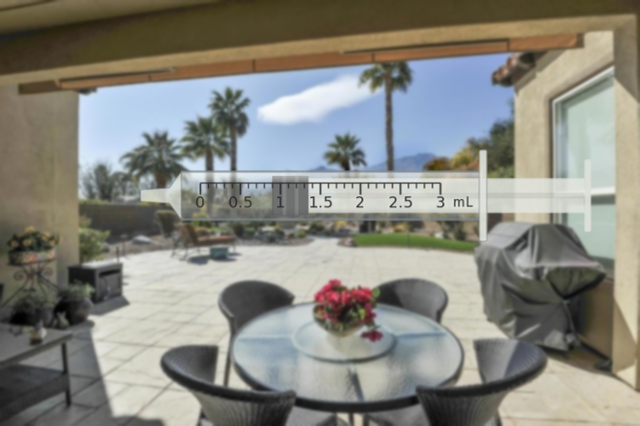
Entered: 0.9 mL
